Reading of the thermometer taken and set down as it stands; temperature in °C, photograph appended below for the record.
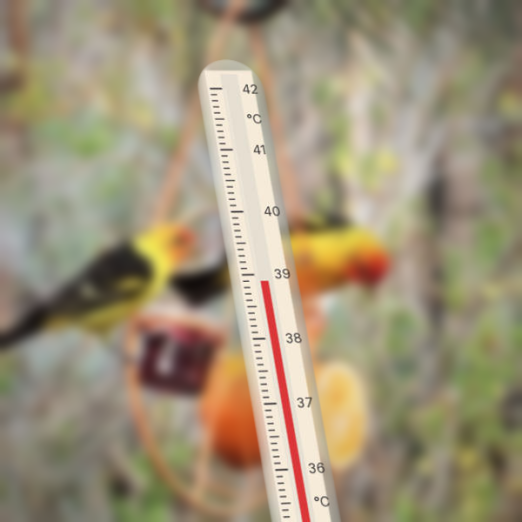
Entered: 38.9 °C
